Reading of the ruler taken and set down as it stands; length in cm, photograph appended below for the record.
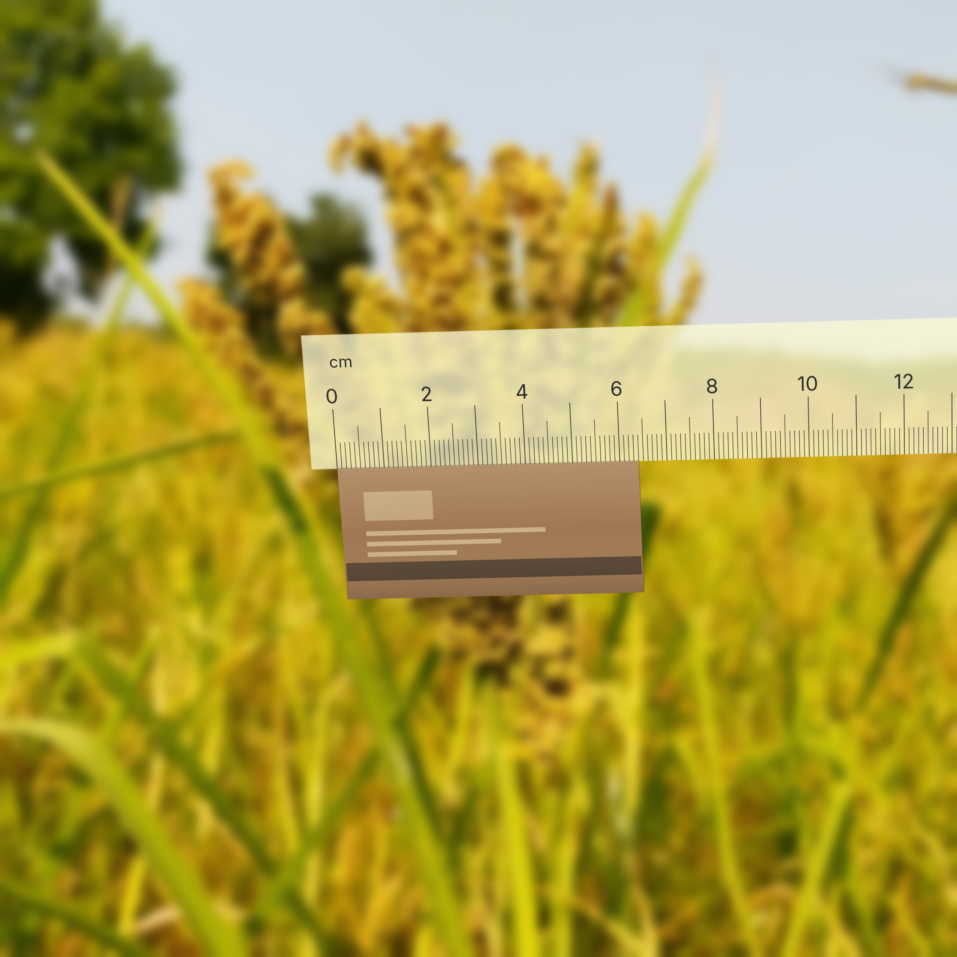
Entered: 6.4 cm
